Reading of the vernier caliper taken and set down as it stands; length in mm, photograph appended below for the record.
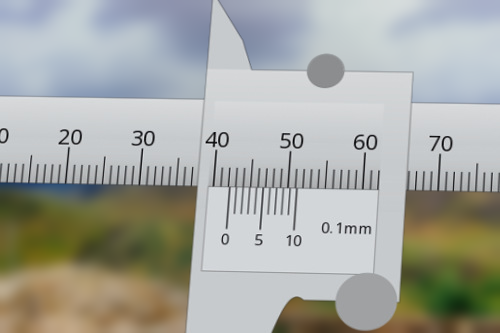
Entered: 42.2 mm
